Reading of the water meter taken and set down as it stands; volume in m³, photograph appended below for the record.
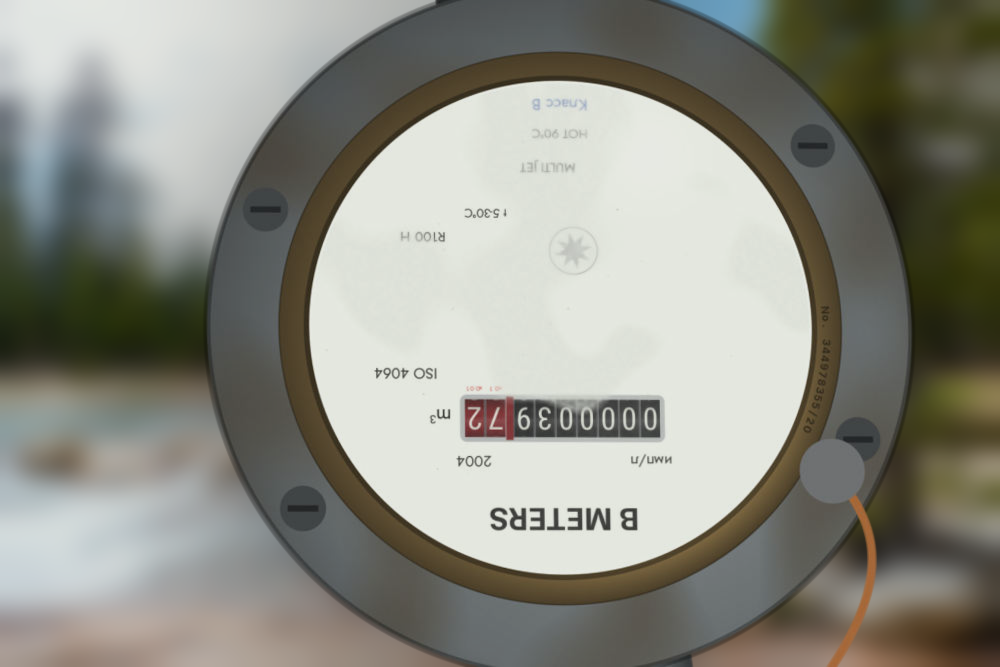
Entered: 39.72 m³
